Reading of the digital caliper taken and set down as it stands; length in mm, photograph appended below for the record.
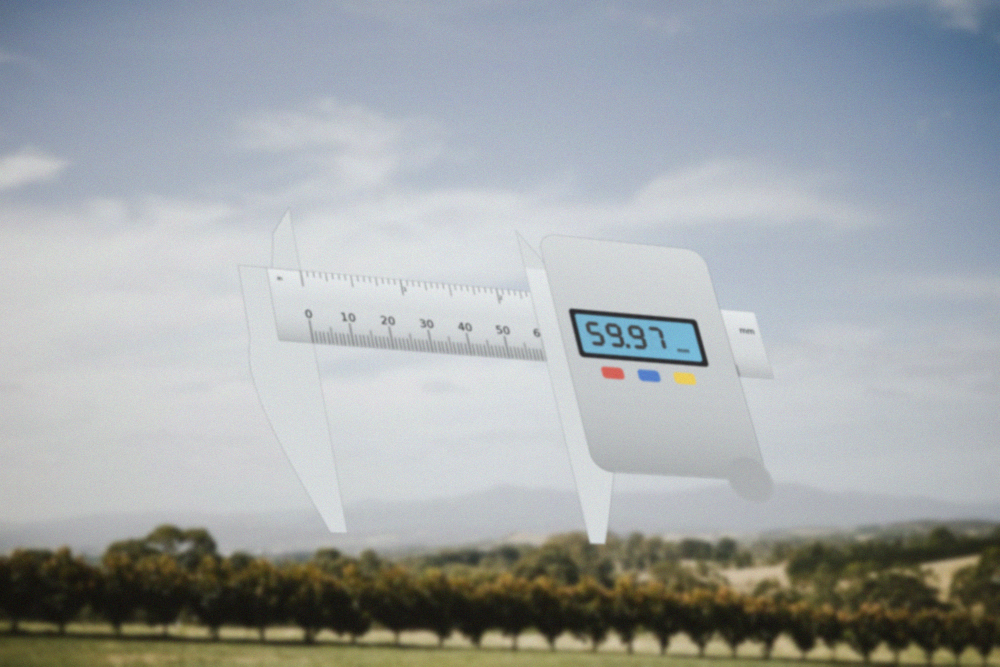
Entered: 59.97 mm
